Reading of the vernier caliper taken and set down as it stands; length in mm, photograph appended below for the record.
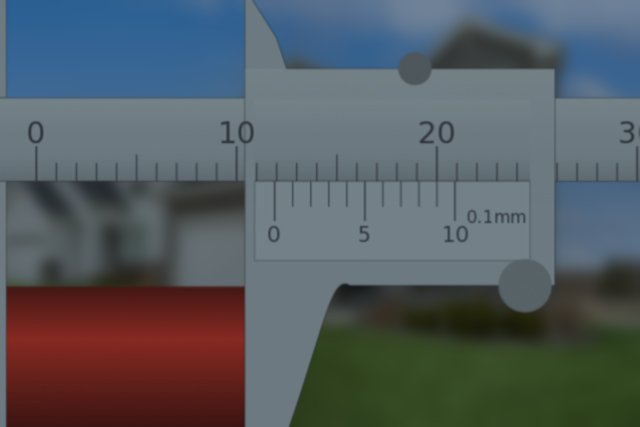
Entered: 11.9 mm
